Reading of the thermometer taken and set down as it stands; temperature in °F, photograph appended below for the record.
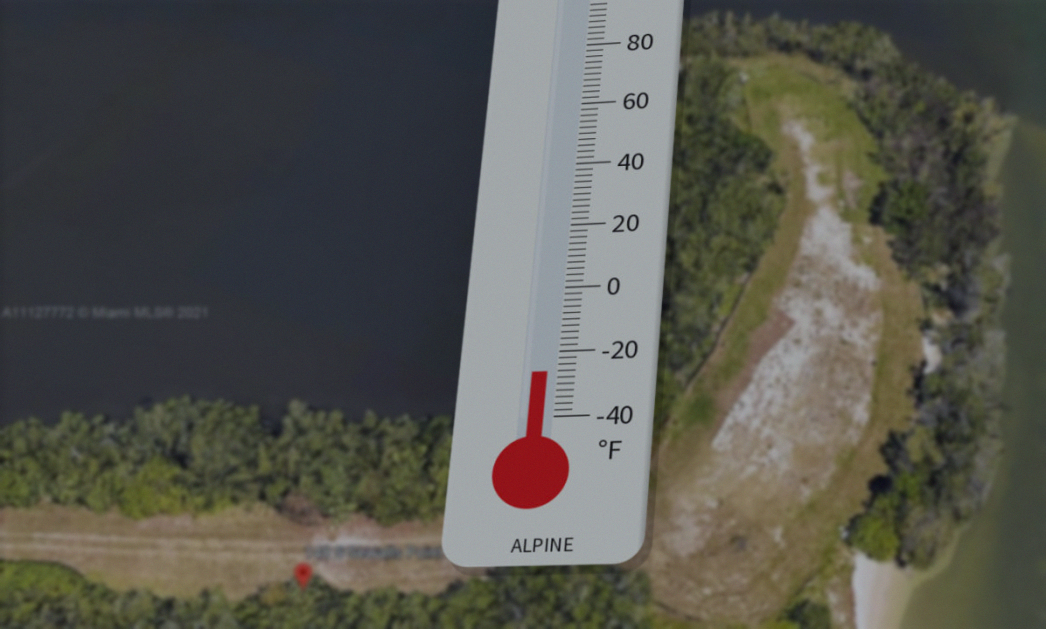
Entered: -26 °F
